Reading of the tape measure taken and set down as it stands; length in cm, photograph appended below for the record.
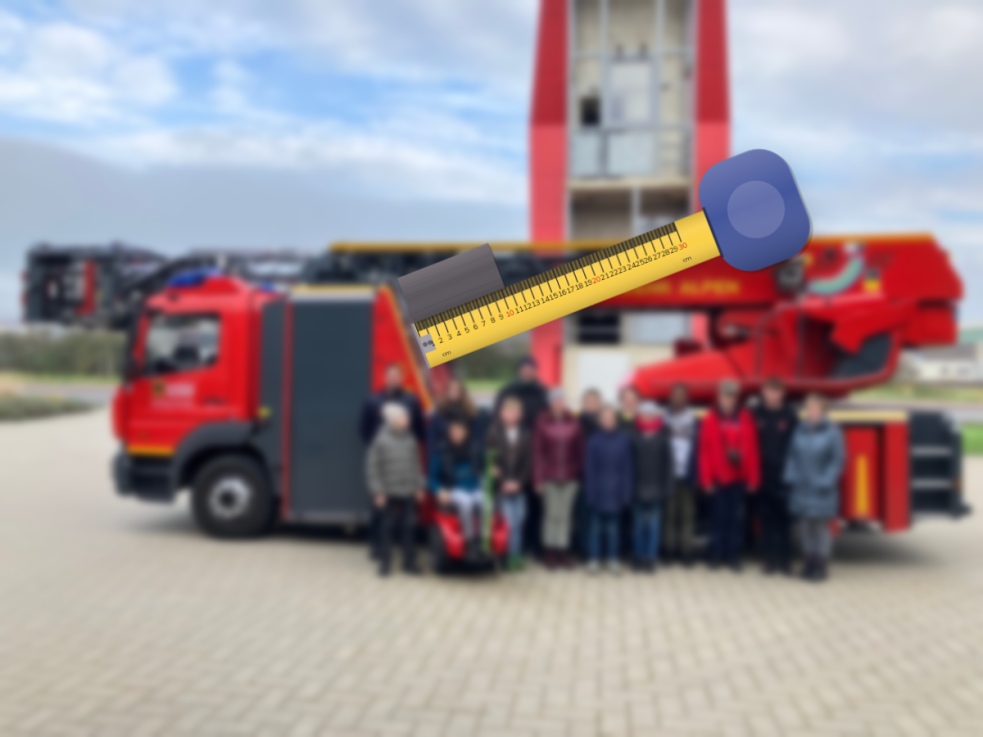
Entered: 10.5 cm
